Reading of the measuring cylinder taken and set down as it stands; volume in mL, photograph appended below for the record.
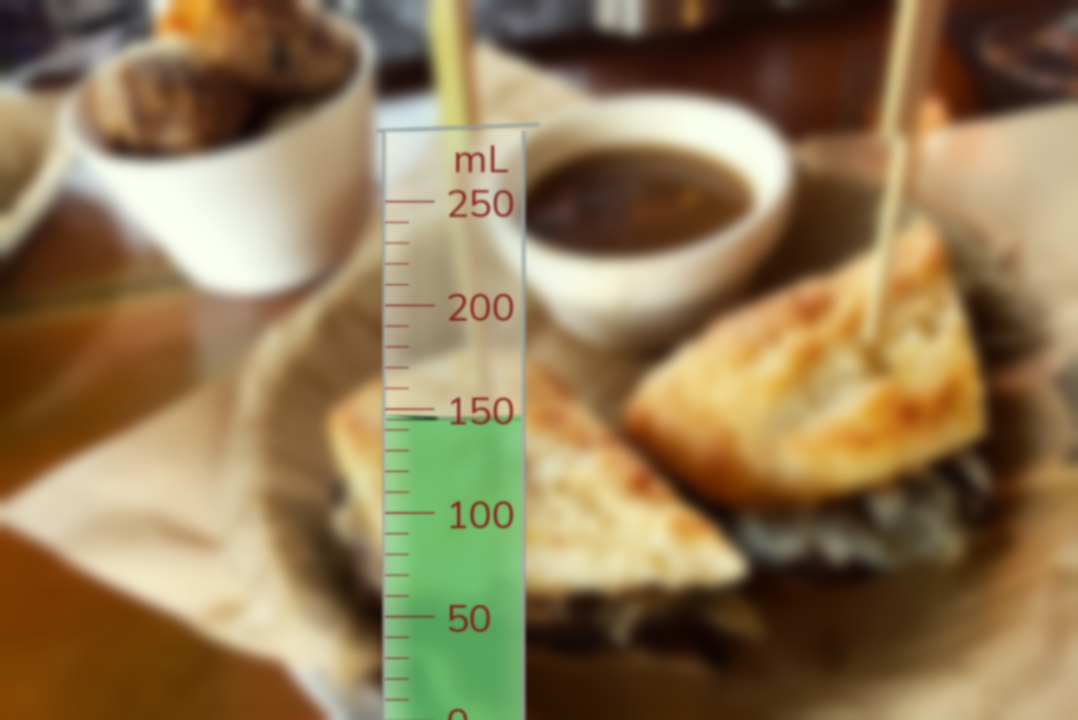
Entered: 145 mL
